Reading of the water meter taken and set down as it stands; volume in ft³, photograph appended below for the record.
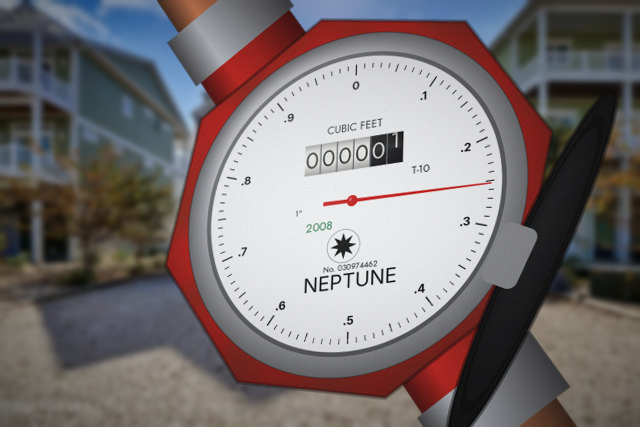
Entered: 1.25 ft³
